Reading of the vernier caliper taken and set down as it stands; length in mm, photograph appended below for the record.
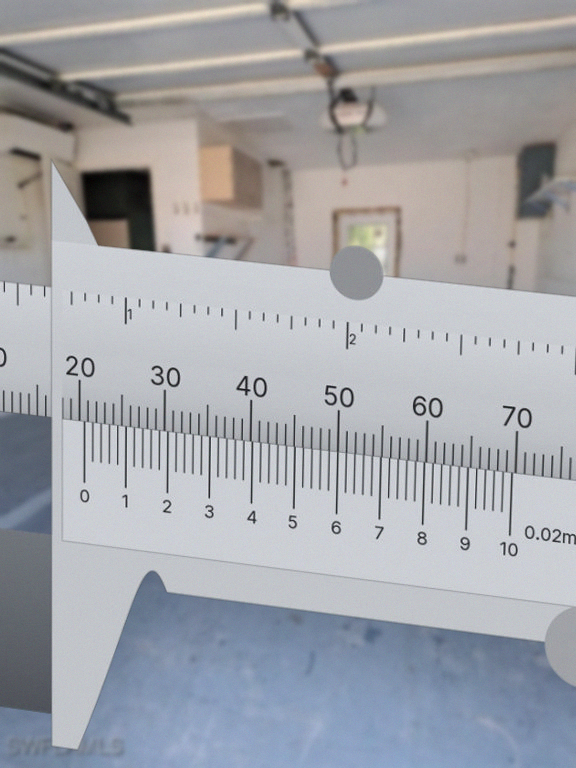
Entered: 20.6 mm
